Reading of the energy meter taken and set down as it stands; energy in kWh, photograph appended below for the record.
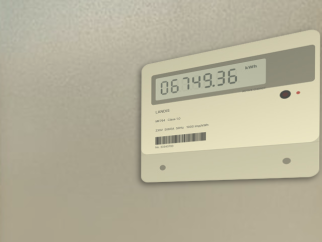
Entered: 6749.36 kWh
